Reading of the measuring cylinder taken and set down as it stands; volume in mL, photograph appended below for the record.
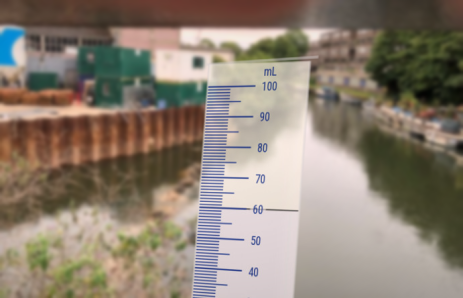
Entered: 60 mL
